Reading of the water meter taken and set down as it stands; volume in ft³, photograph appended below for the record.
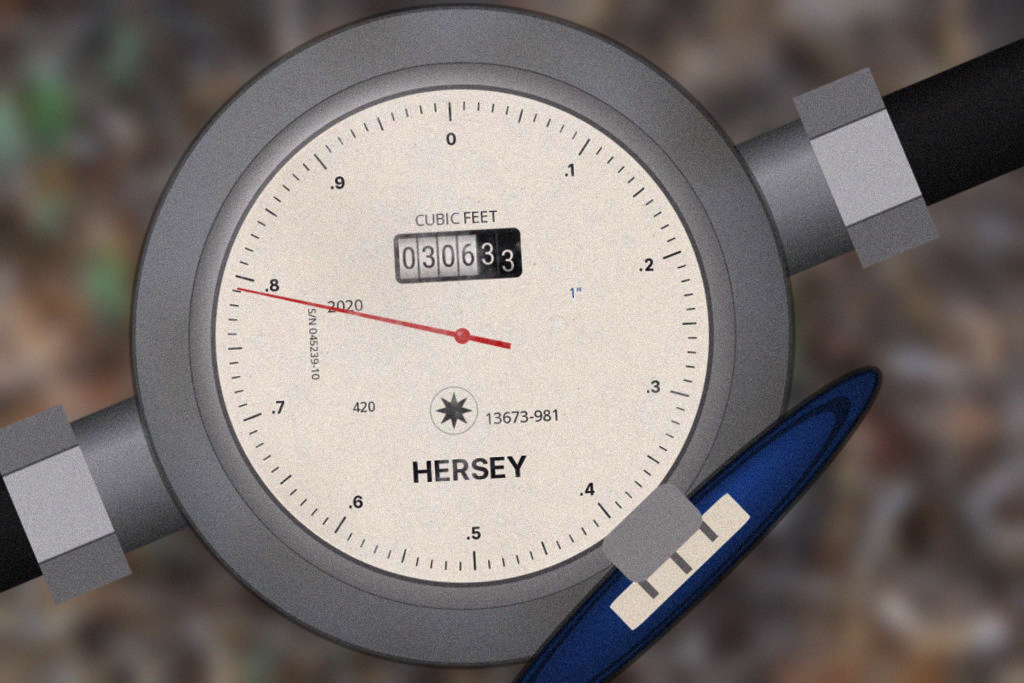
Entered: 30632.79 ft³
